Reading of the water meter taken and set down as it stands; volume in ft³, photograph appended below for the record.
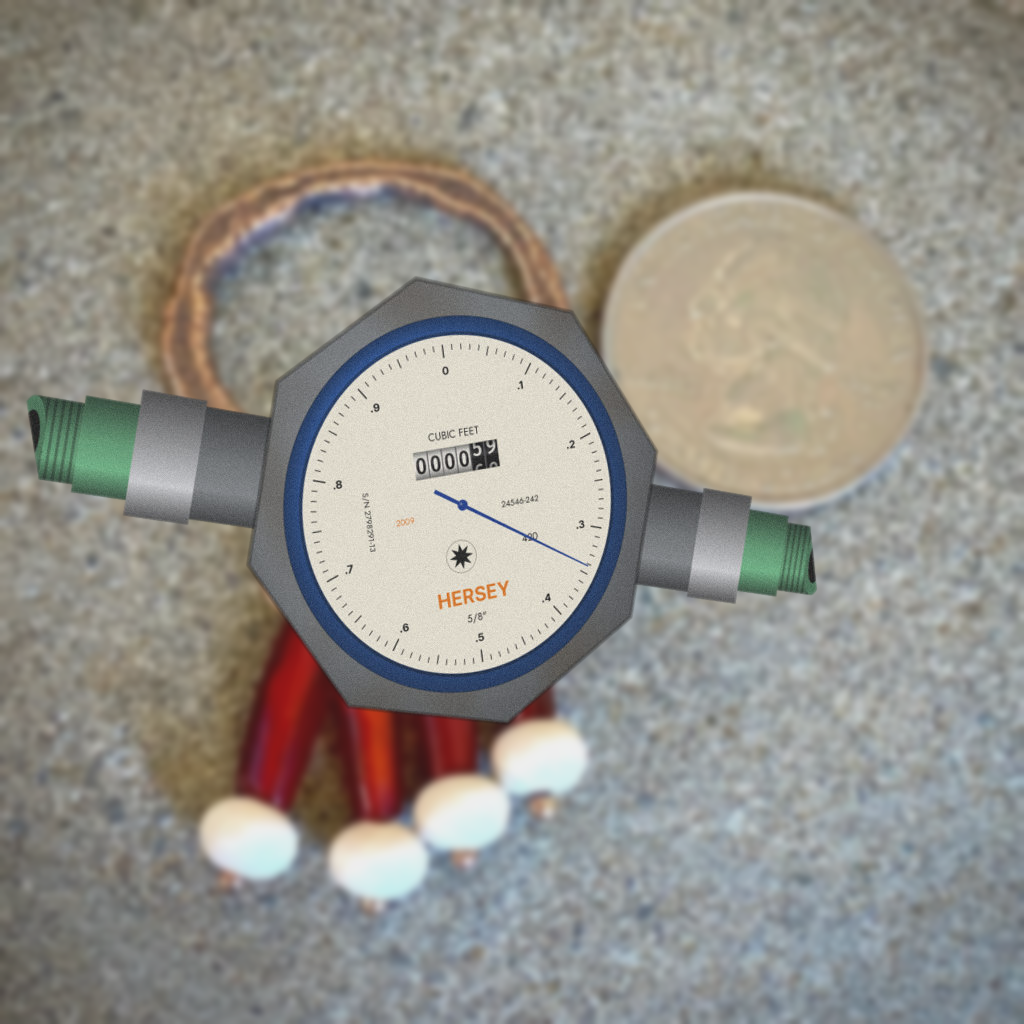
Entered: 59.34 ft³
